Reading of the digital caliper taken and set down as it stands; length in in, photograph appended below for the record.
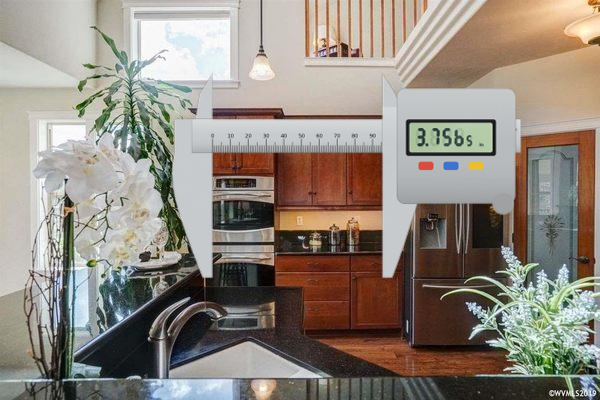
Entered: 3.7565 in
